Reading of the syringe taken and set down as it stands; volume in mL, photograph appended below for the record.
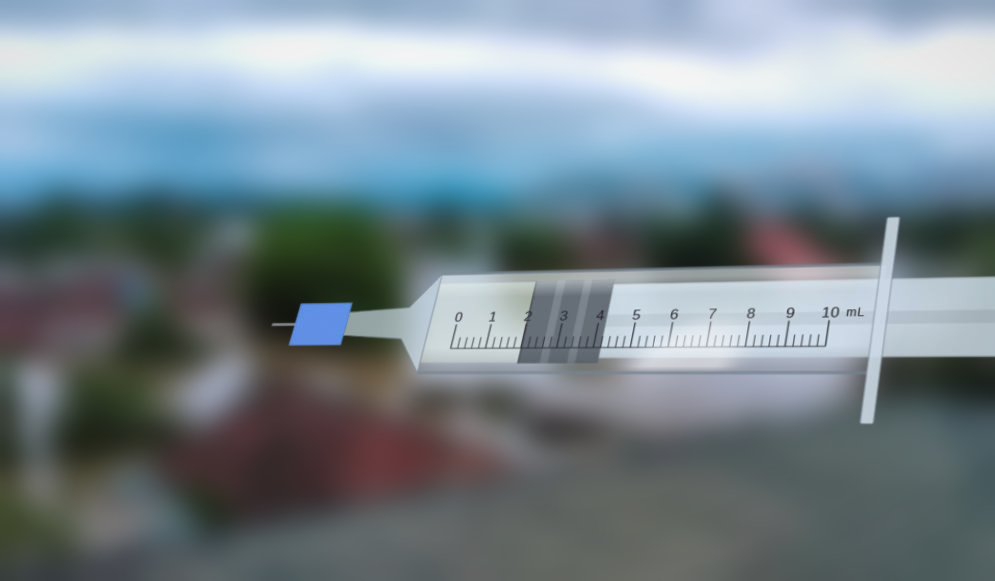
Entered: 2 mL
